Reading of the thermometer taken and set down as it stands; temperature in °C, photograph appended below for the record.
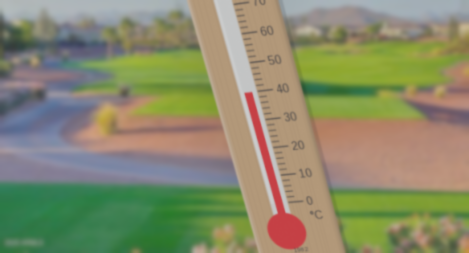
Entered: 40 °C
